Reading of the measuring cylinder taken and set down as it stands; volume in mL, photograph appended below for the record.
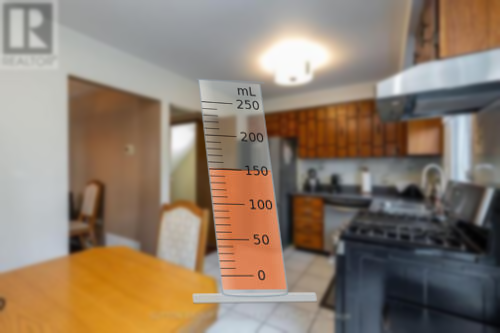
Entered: 150 mL
